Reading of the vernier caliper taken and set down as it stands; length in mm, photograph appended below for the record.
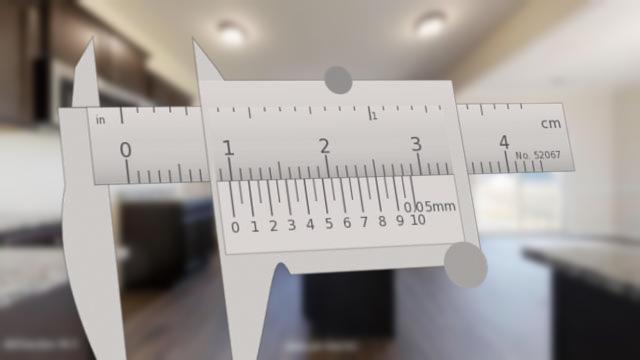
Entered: 9.8 mm
